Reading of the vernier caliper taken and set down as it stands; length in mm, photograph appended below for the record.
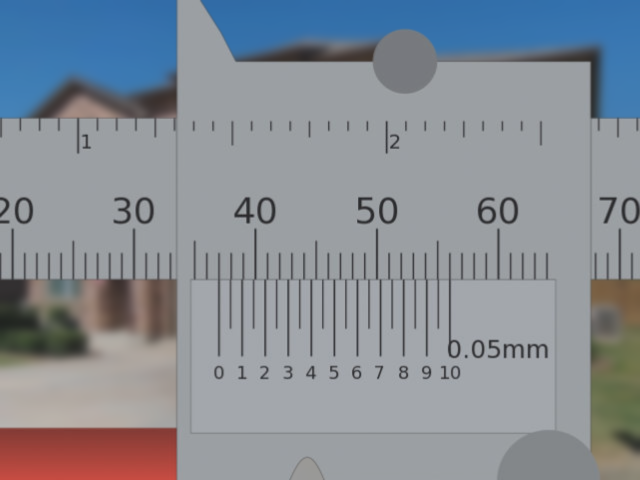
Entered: 37.0 mm
